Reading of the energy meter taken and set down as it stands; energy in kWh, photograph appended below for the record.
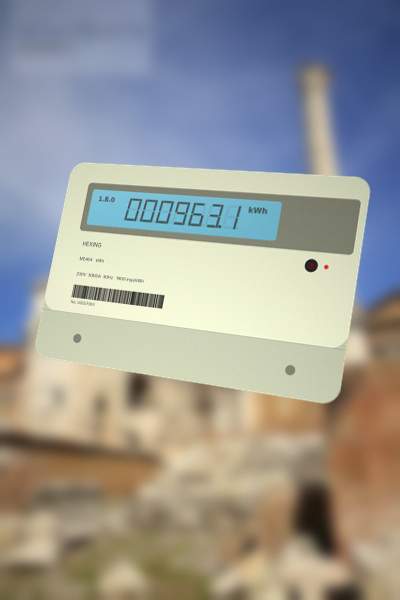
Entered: 963.1 kWh
